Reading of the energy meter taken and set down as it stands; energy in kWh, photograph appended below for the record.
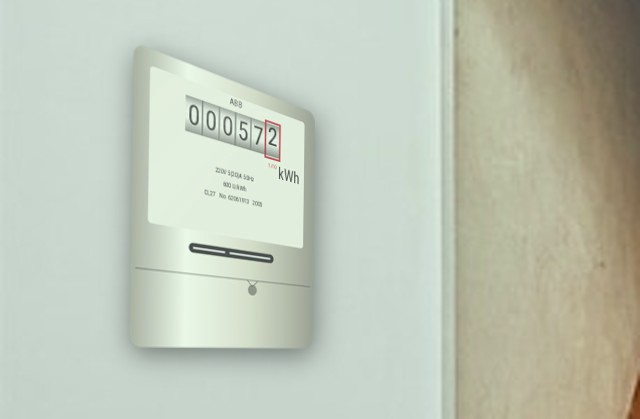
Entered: 57.2 kWh
